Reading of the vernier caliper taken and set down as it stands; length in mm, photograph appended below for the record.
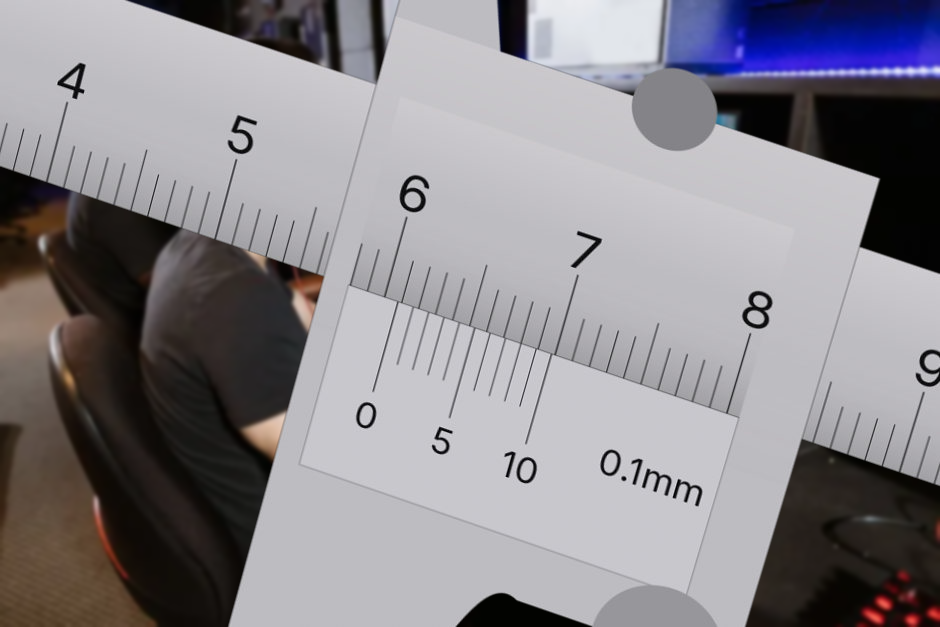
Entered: 60.8 mm
